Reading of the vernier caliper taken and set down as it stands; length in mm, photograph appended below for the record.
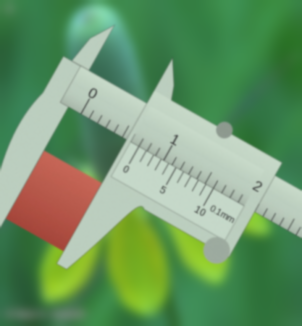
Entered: 7.0 mm
